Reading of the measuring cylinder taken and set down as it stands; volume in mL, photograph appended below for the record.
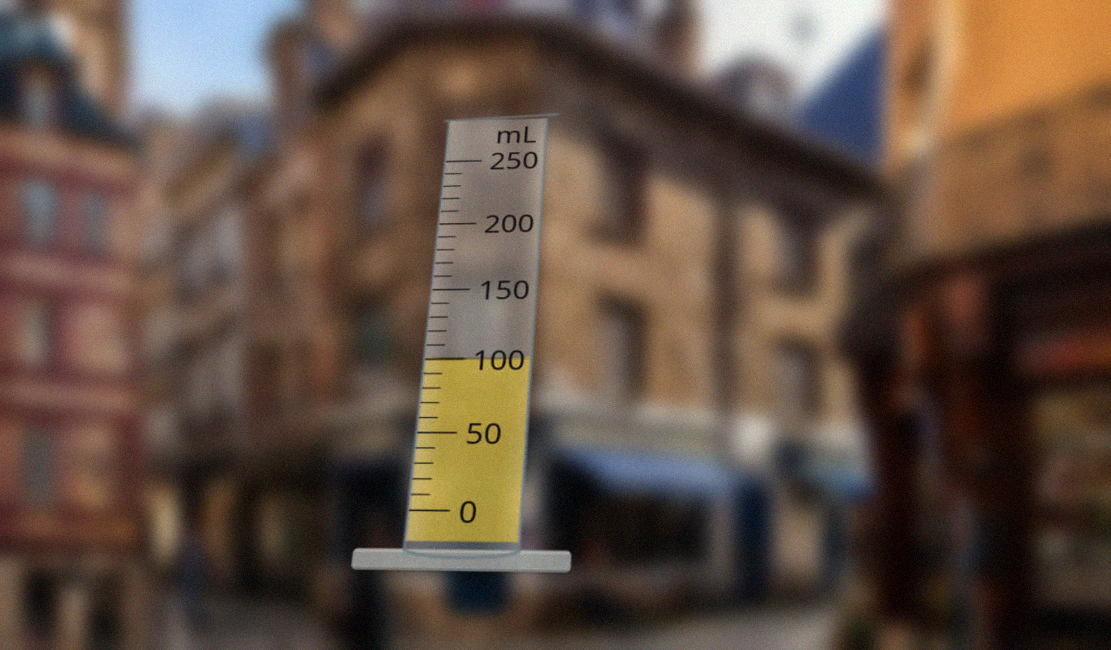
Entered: 100 mL
